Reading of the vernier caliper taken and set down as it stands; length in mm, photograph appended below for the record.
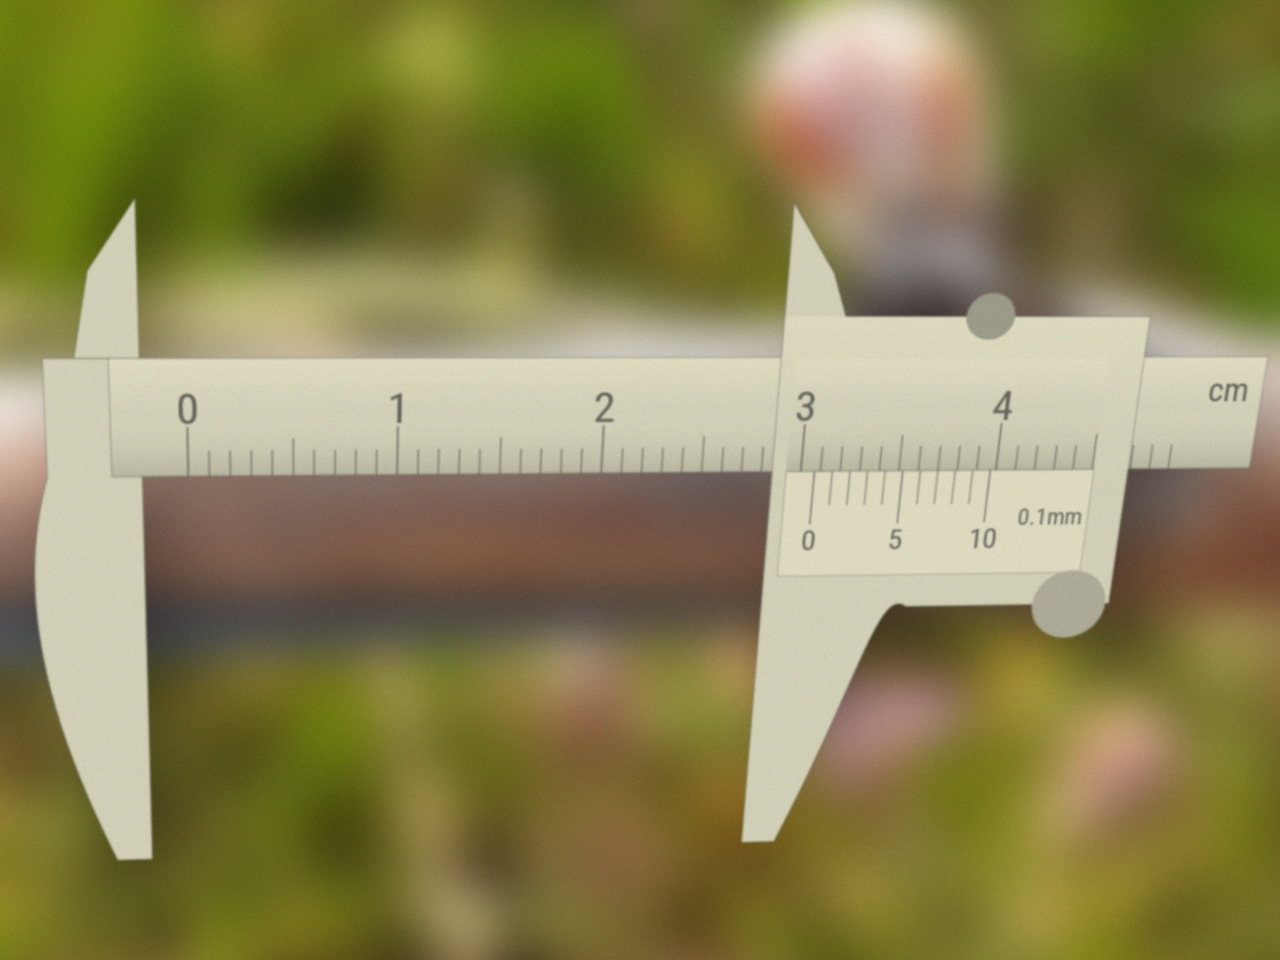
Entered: 30.7 mm
